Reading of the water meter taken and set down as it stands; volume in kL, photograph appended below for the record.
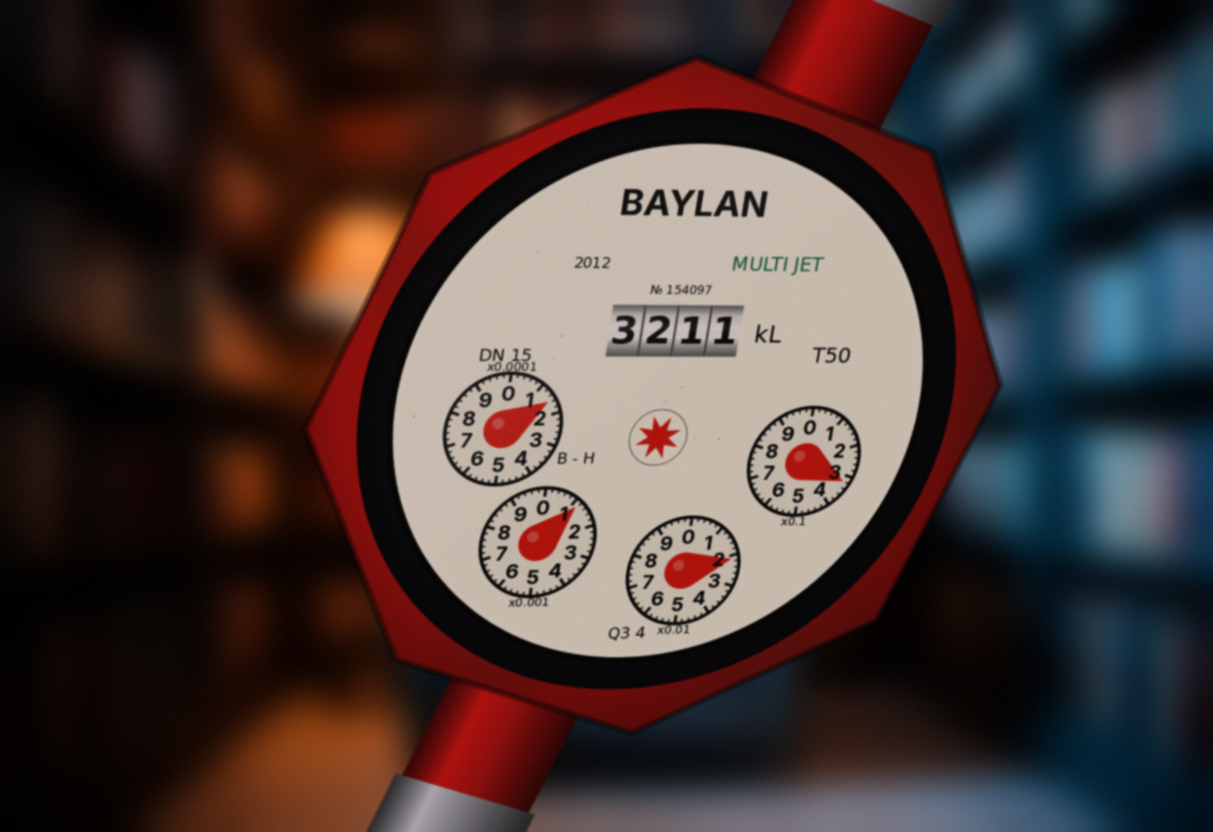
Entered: 3211.3211 kL
